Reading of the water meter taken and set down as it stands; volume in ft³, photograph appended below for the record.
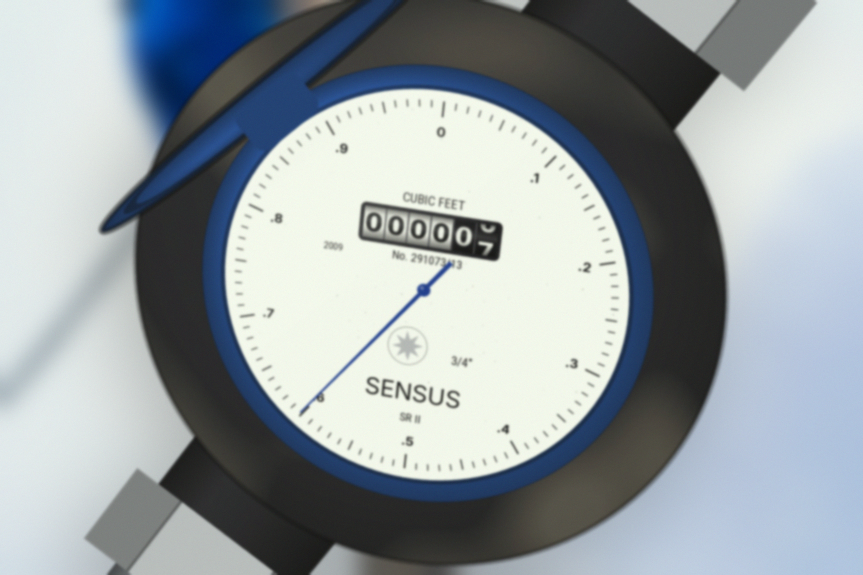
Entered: 6.60 ft³
